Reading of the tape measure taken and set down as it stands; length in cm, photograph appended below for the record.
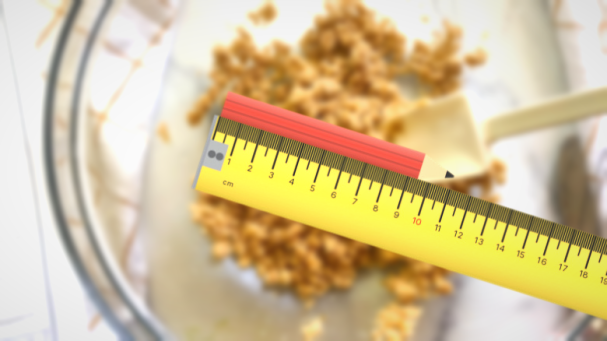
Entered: 11 cm
